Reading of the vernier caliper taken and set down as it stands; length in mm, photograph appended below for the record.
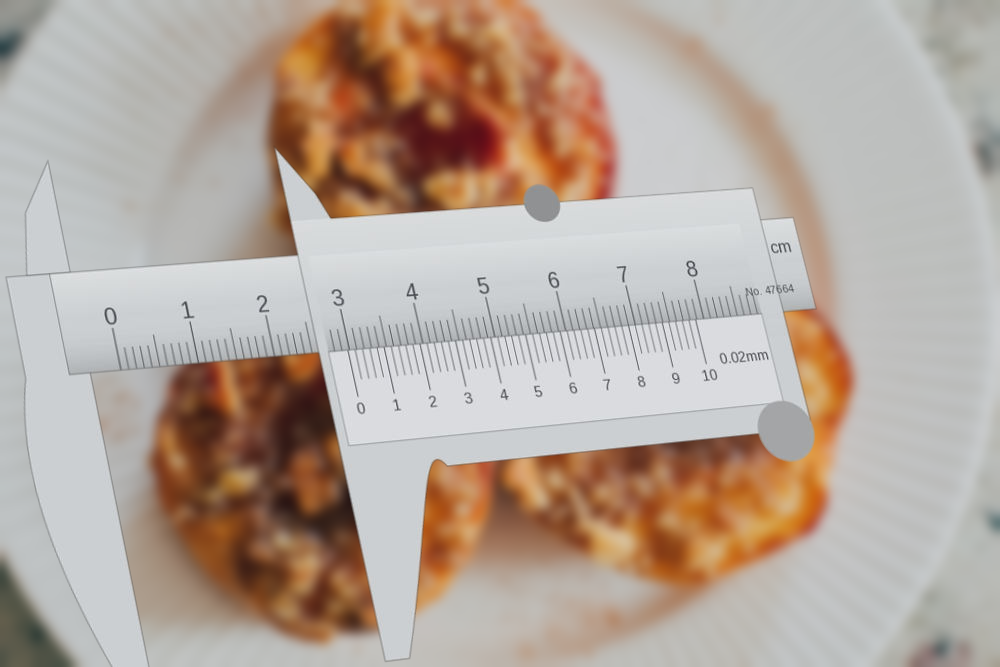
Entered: 29.8 mm
